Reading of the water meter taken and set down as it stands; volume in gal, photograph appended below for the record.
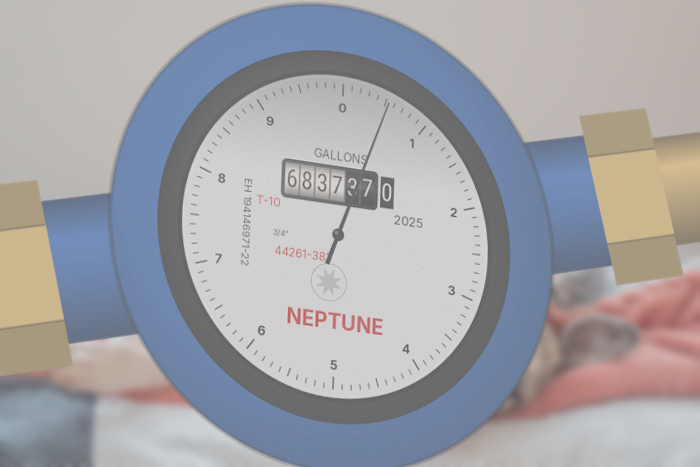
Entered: 6837370.5 gal
